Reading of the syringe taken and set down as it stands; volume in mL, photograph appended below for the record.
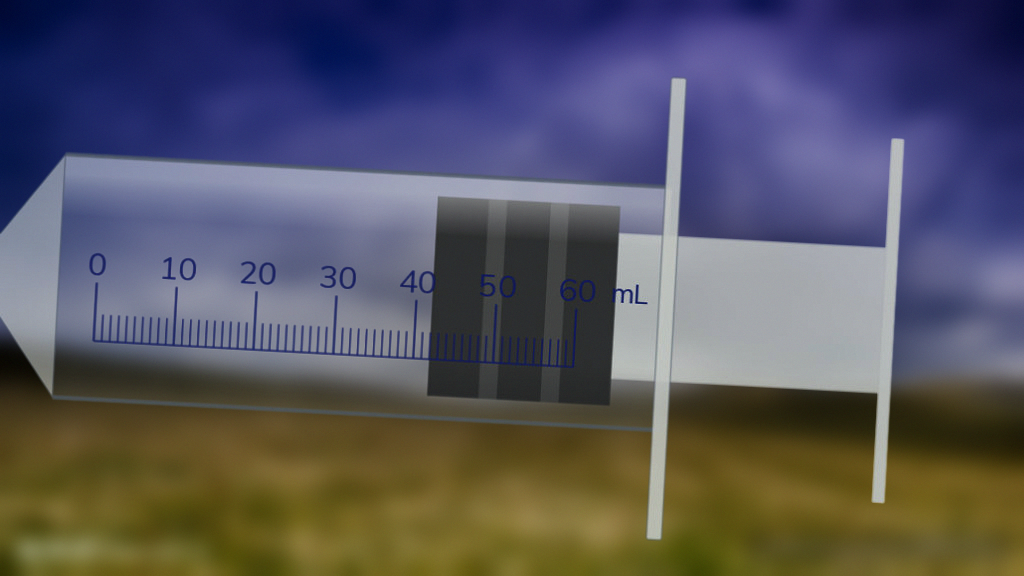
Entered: 42 mL
